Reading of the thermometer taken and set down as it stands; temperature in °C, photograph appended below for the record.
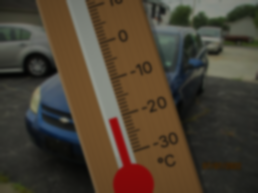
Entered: -20 °C
